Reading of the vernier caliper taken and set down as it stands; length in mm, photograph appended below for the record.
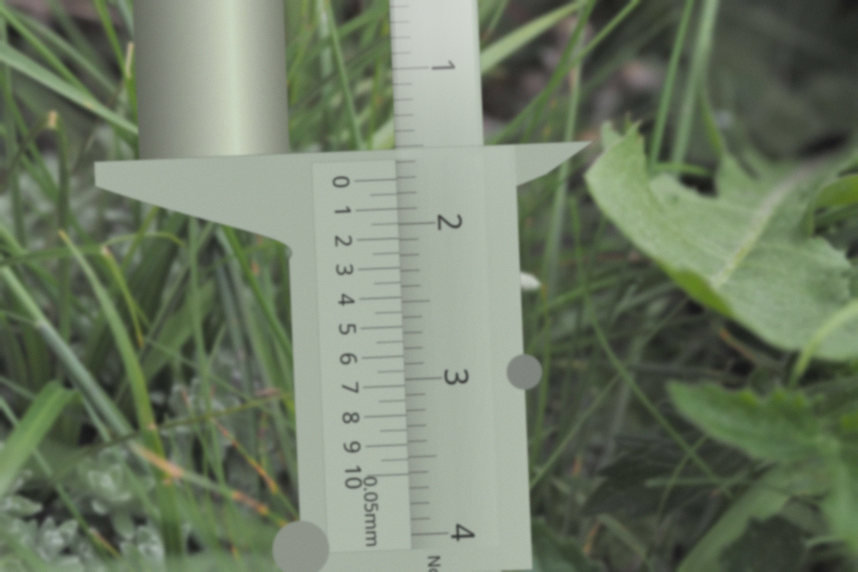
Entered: 17.1 mm
